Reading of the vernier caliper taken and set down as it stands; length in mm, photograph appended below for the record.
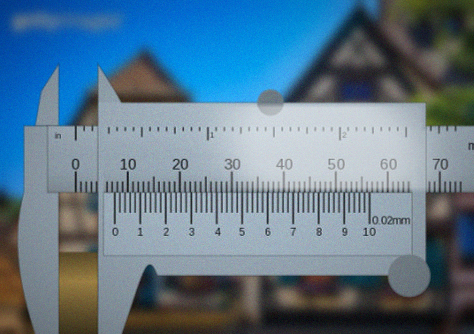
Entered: 7.5 mm
